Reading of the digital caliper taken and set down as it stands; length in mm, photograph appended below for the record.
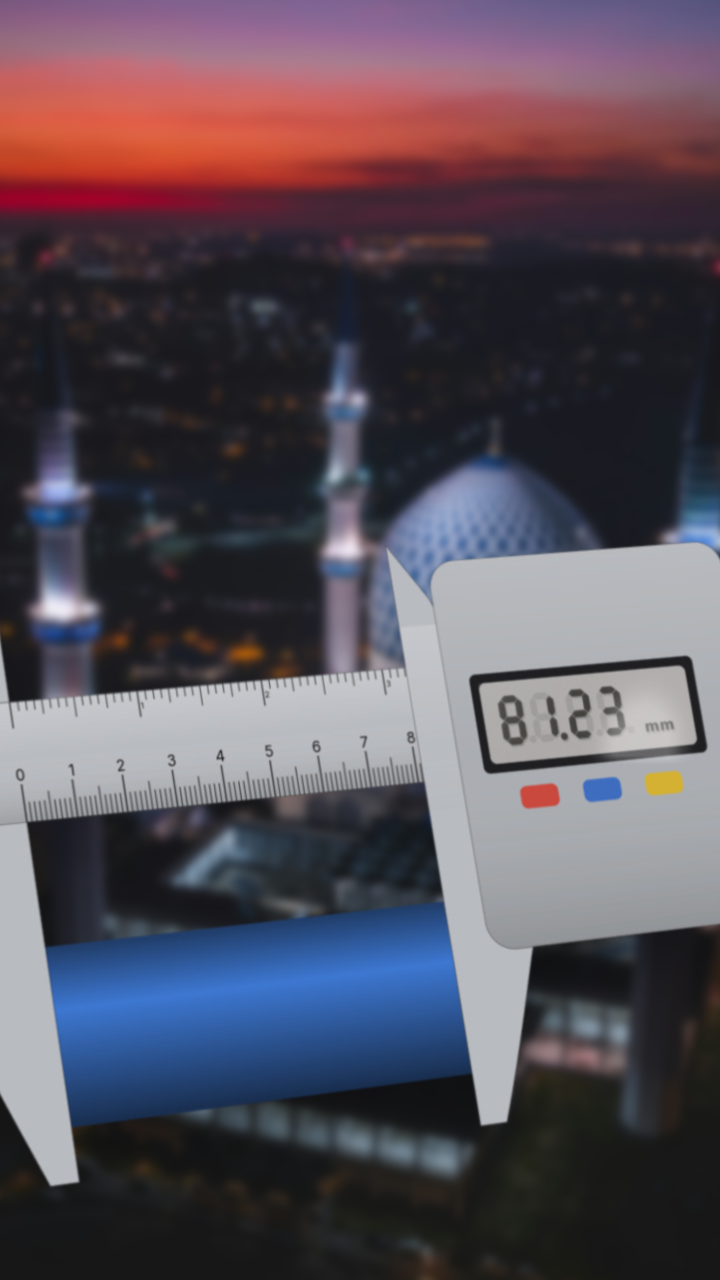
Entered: 81.23 mm
